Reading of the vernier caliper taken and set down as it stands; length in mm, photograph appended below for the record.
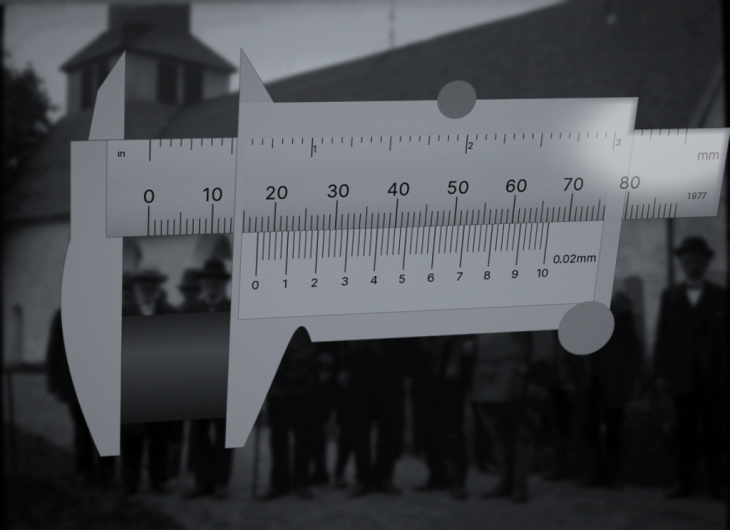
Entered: 17.4 mm
